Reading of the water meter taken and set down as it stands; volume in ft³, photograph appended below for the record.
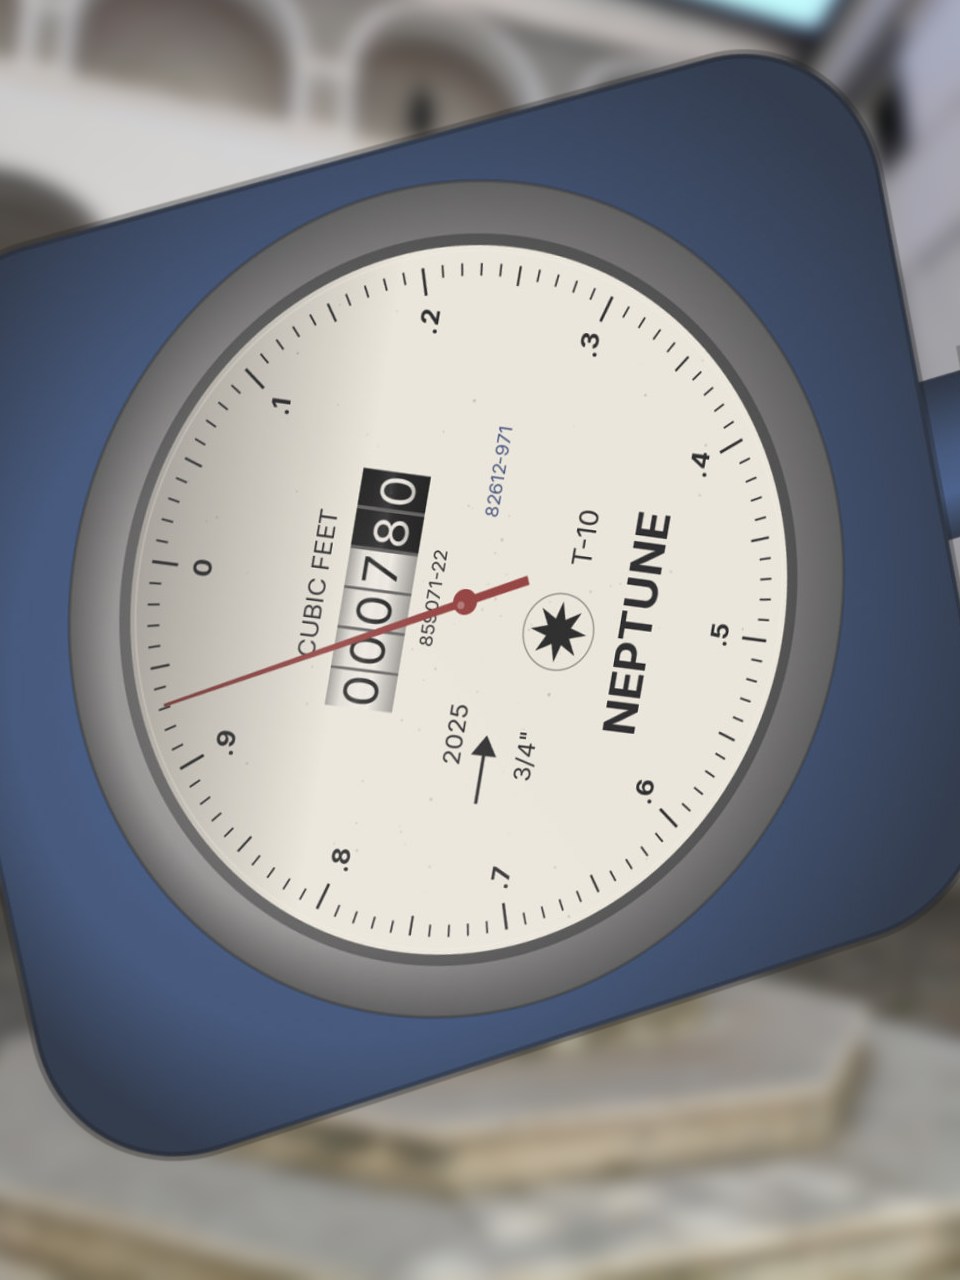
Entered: 779.93 ft³
